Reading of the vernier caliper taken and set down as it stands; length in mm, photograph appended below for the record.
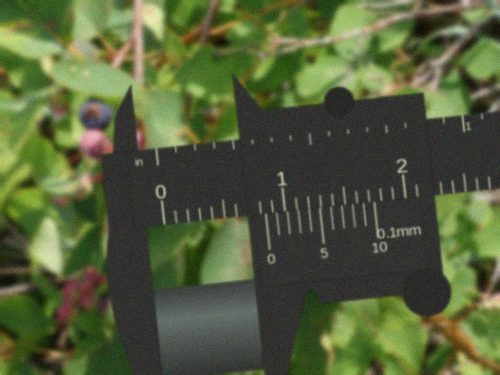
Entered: 8.4 mm
